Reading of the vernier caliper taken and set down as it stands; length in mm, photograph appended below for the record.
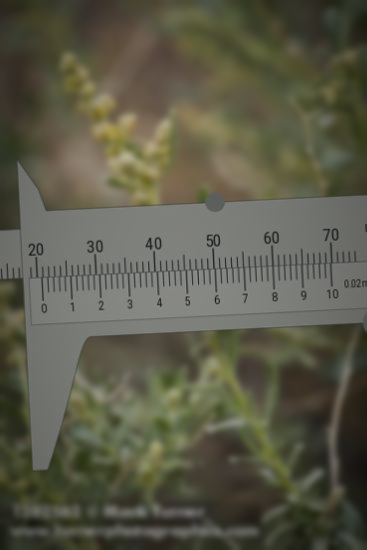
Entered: 20.8 mm
